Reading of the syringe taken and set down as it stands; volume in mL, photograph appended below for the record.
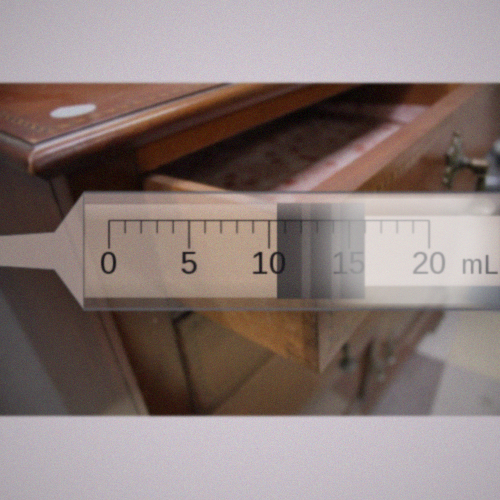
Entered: 10.5 mL
